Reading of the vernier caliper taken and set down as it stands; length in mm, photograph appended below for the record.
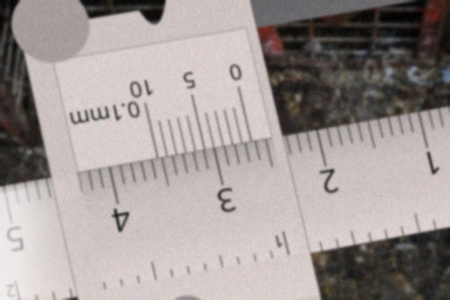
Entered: 26.4 mm
